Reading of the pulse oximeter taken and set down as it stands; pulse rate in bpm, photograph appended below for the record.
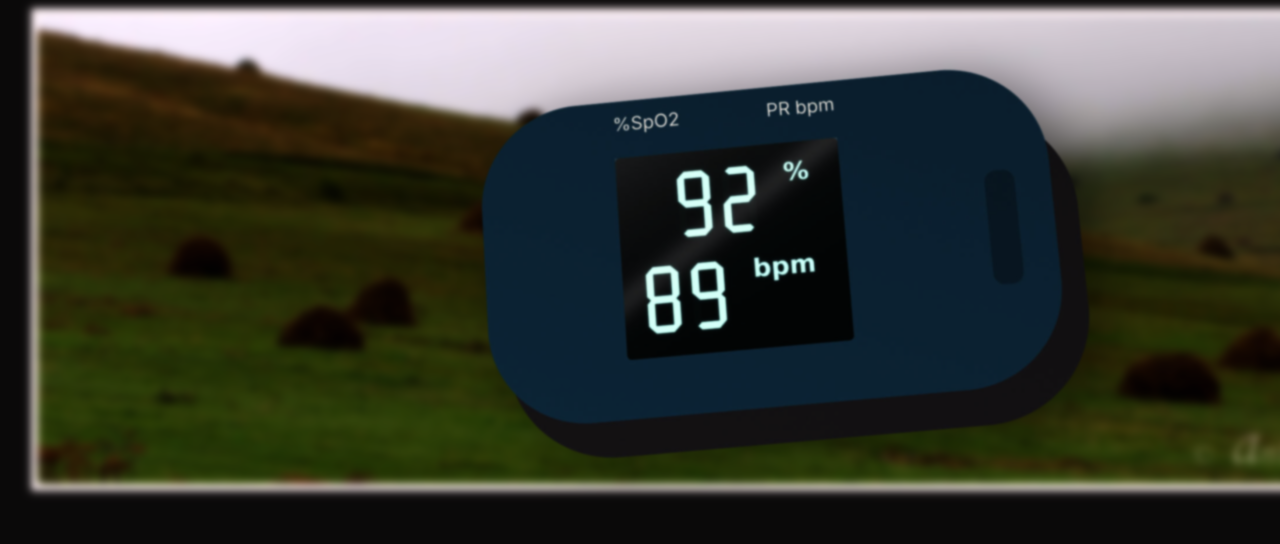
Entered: 89 bpm
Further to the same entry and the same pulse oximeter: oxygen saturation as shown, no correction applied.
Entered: 92 %
